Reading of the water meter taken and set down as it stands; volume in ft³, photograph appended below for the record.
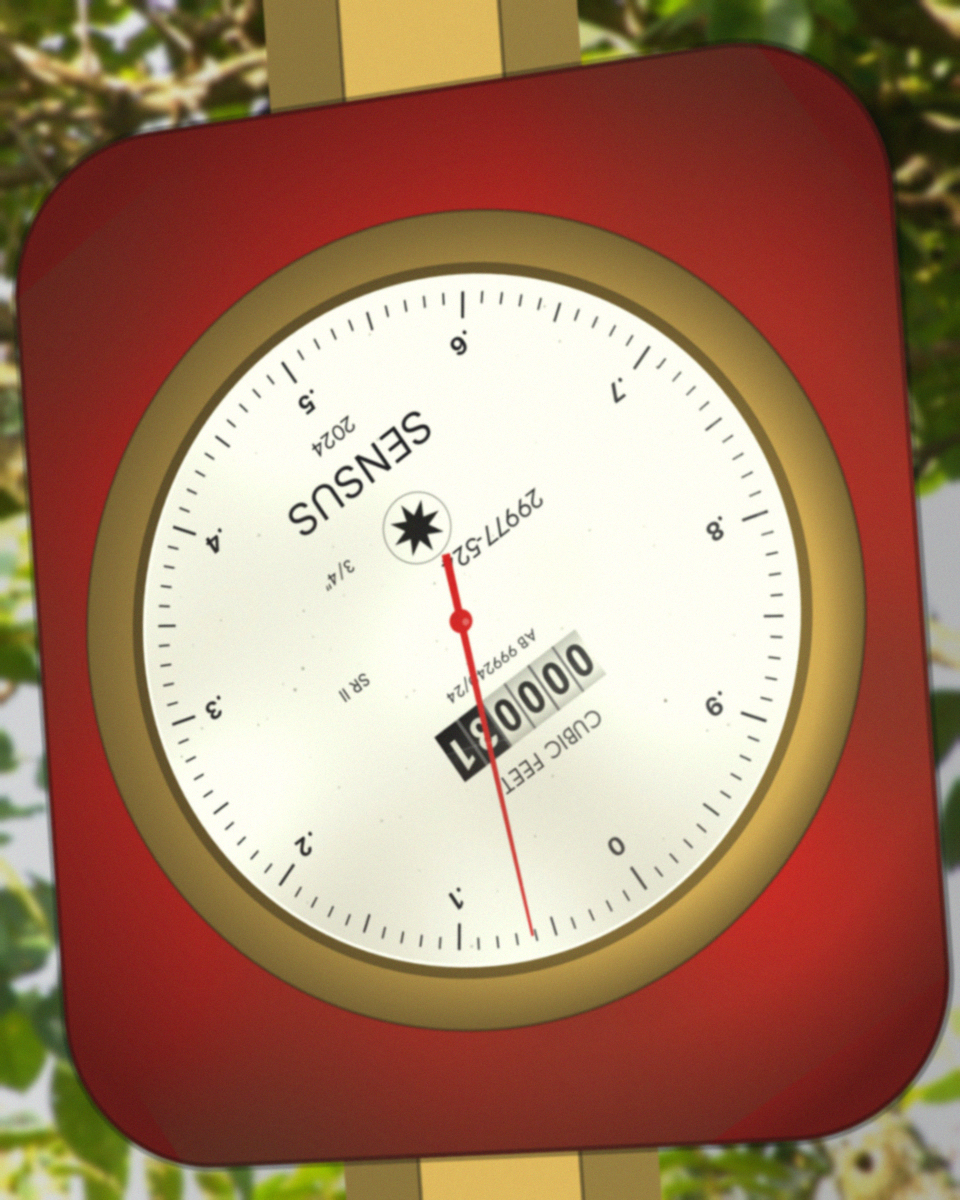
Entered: 31.06 ft³
